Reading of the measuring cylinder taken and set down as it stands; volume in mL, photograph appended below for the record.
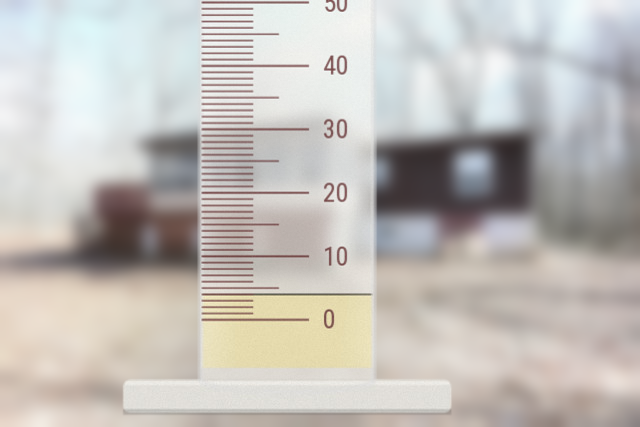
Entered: 4 mL
